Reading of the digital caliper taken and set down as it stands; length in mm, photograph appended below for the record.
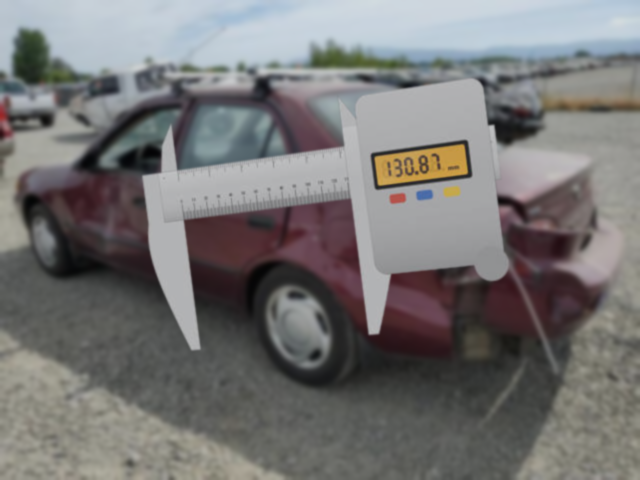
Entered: 130.87 mm
